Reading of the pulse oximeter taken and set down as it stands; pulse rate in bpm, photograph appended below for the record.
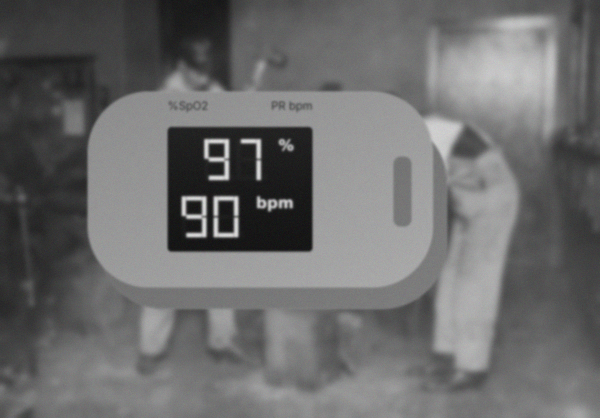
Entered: 90 bpm
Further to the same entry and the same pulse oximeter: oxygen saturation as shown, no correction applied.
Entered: 97 %
